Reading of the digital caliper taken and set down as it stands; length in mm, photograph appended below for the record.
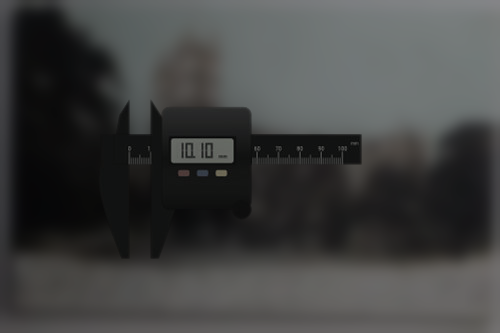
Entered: 10.10 mm
